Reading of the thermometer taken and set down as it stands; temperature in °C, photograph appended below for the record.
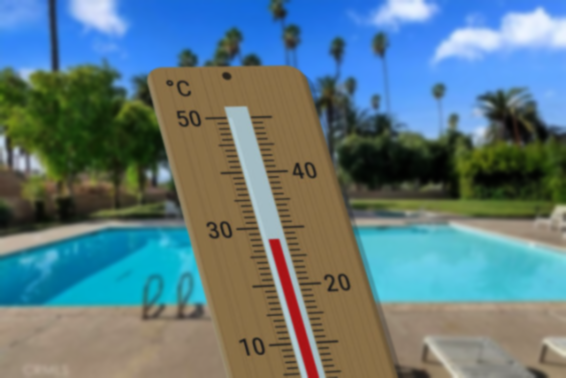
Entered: 28 °C
